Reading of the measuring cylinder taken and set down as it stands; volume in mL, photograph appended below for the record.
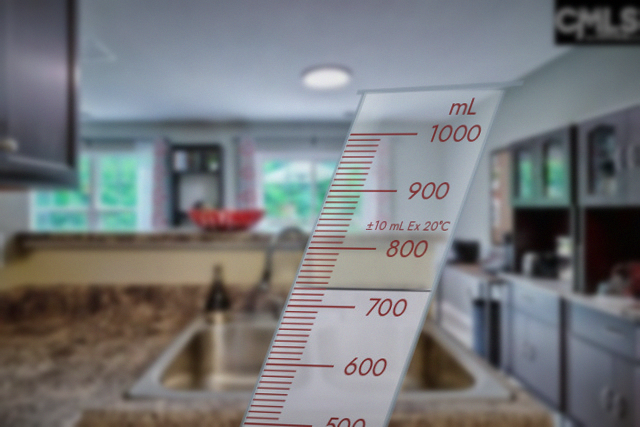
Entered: 730 mL
